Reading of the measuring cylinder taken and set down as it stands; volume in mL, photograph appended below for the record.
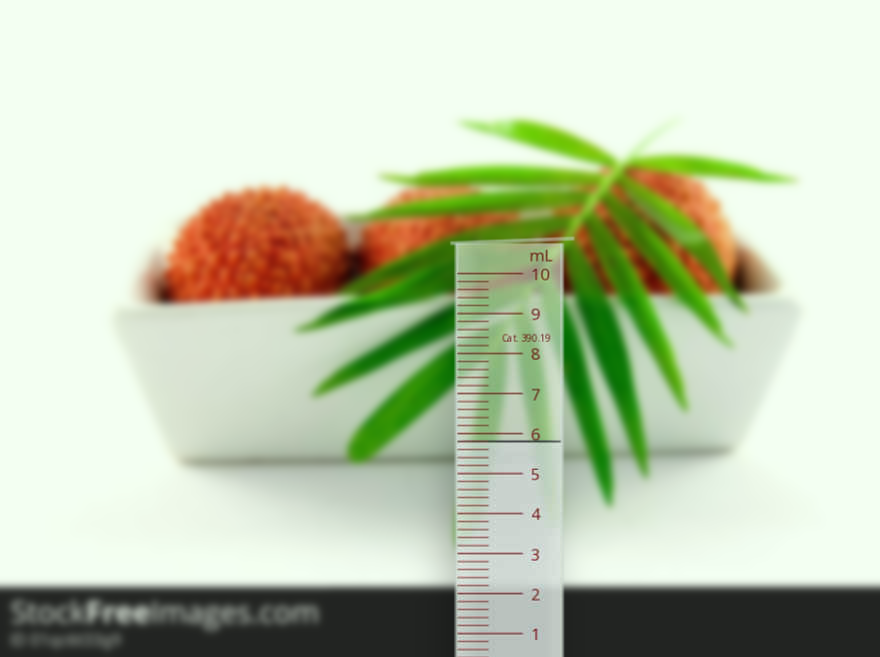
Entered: 5.8 mL
